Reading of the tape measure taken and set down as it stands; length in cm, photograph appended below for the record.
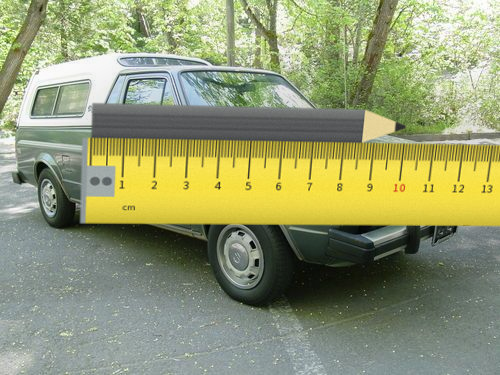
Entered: 10 cm
